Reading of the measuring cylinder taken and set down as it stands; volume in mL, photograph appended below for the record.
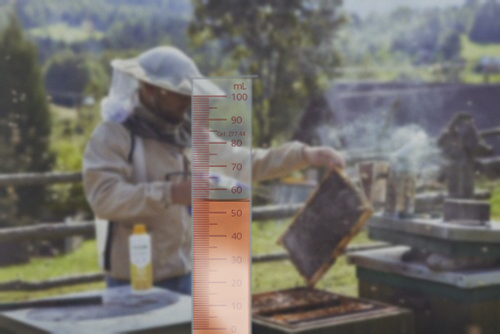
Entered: 55 mL
